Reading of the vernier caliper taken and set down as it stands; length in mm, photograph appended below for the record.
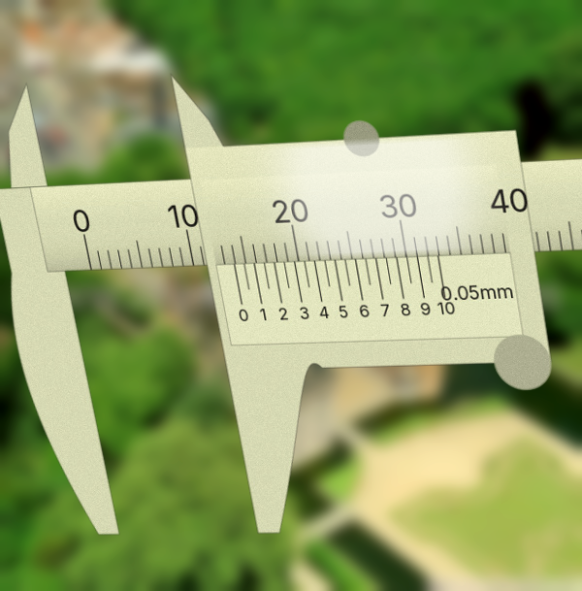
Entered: 13.9 mm
